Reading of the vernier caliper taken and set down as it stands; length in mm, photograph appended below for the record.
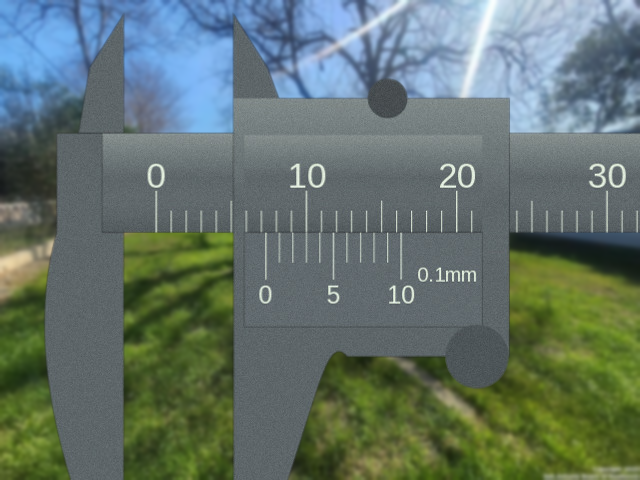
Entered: 7.3 mm
